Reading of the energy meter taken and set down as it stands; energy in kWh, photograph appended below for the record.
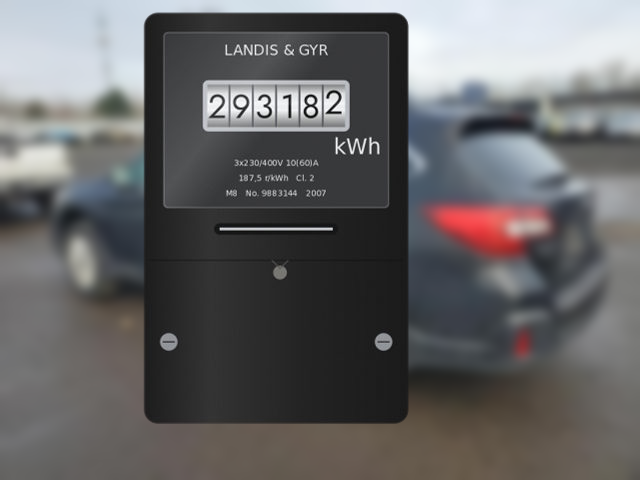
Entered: 293182 kWh
